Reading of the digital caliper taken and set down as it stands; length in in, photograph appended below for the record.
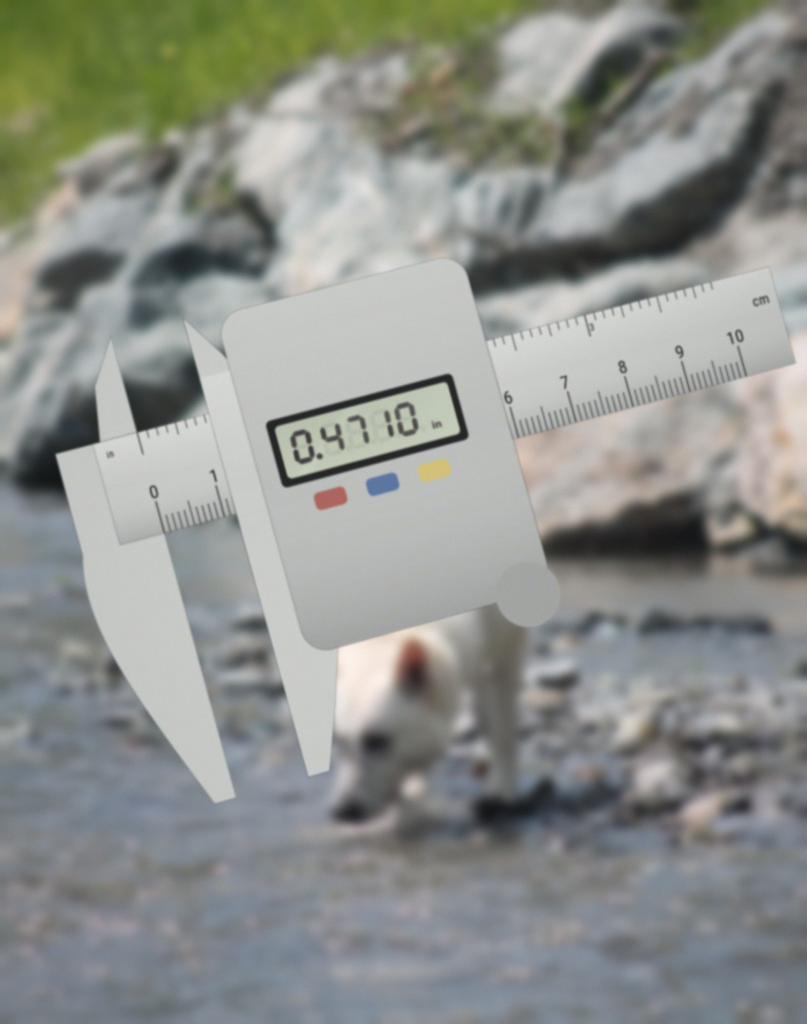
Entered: 0.4710 in
